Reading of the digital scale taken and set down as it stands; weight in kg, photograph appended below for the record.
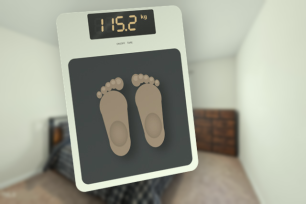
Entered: 115.2 kg
